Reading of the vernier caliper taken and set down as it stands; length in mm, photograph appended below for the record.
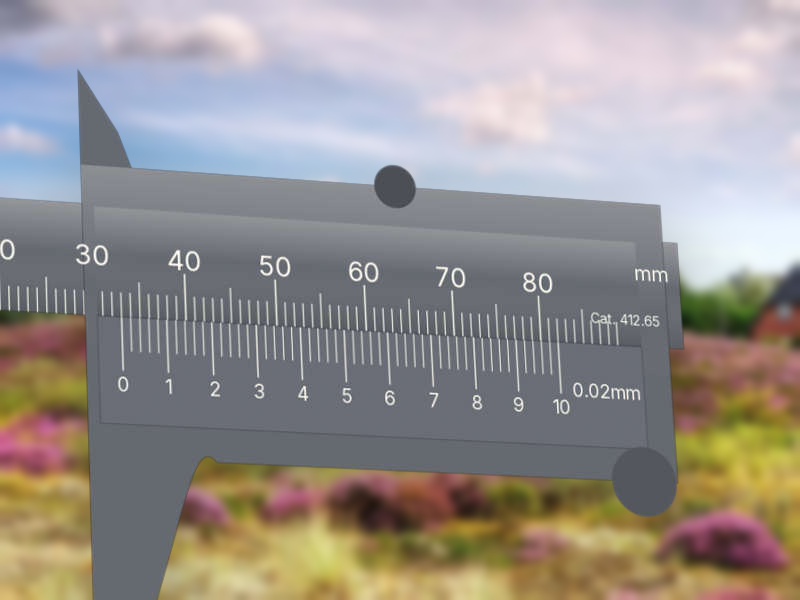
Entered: 33.0 mm
